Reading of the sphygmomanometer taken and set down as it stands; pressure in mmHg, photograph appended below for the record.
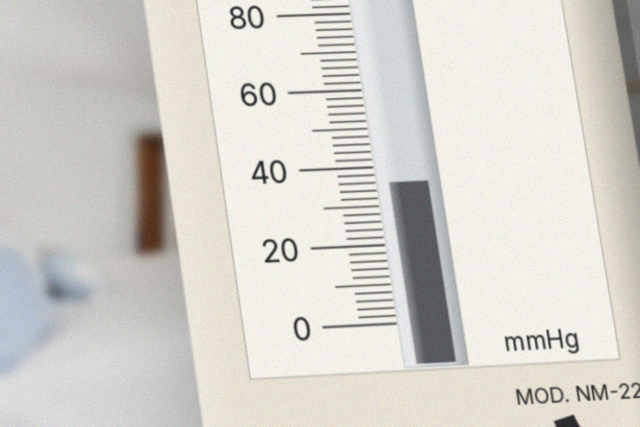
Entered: 36 mmHg
